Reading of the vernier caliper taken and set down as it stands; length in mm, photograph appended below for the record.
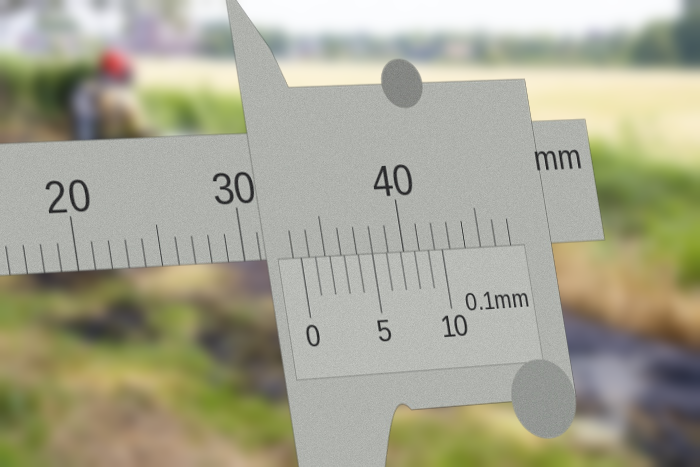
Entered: 33.5 mm
